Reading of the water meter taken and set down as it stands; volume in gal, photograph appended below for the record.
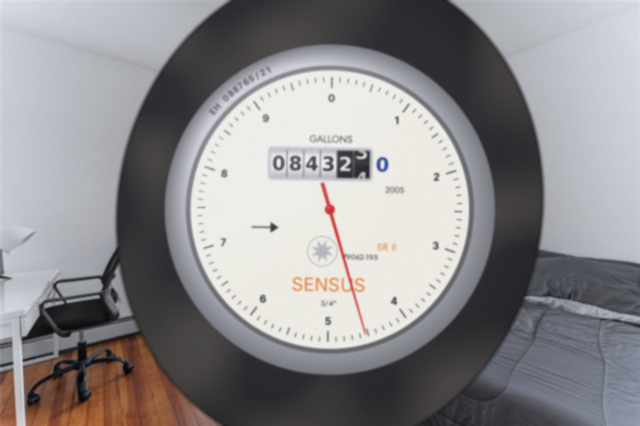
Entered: 843234.5 gal
